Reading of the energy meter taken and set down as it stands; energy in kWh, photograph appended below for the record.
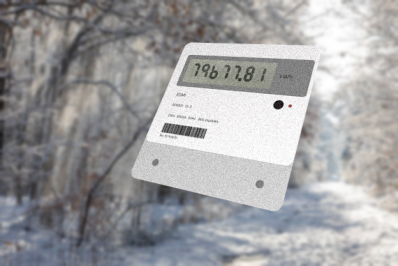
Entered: 79677.81 kWh
